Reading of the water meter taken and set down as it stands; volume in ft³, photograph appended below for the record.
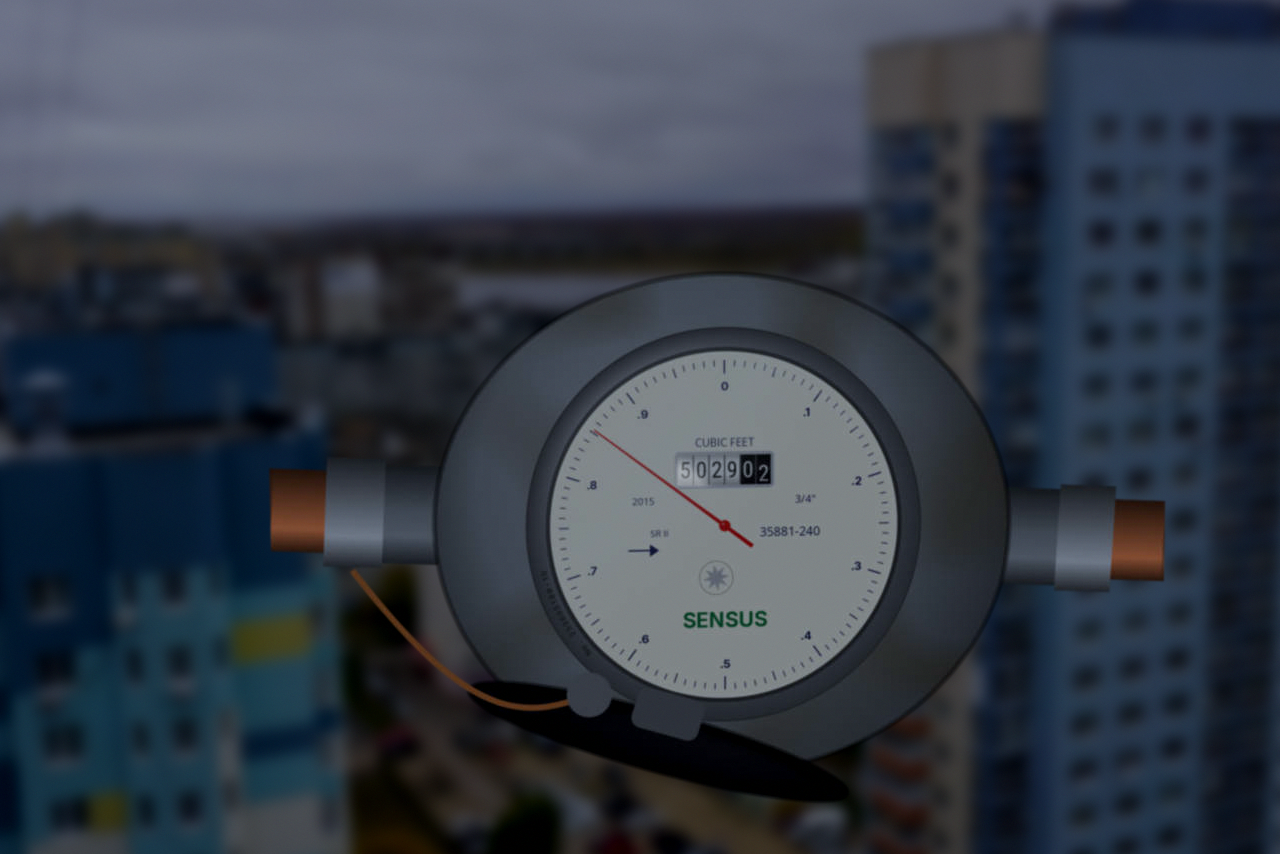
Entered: 502901.85 ft³
